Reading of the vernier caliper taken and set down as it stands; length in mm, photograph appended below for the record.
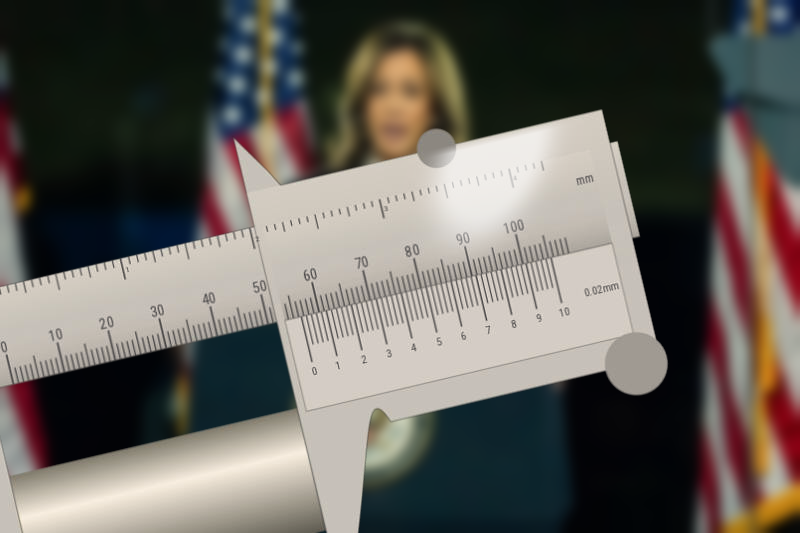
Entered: 56.5 mm
